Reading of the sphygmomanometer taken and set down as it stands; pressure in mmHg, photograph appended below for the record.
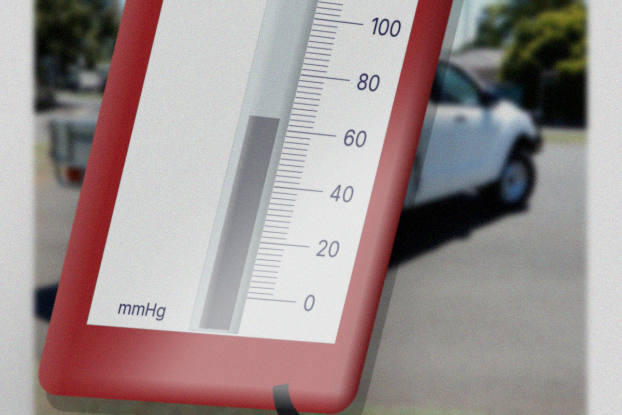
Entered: 64 mmHg
